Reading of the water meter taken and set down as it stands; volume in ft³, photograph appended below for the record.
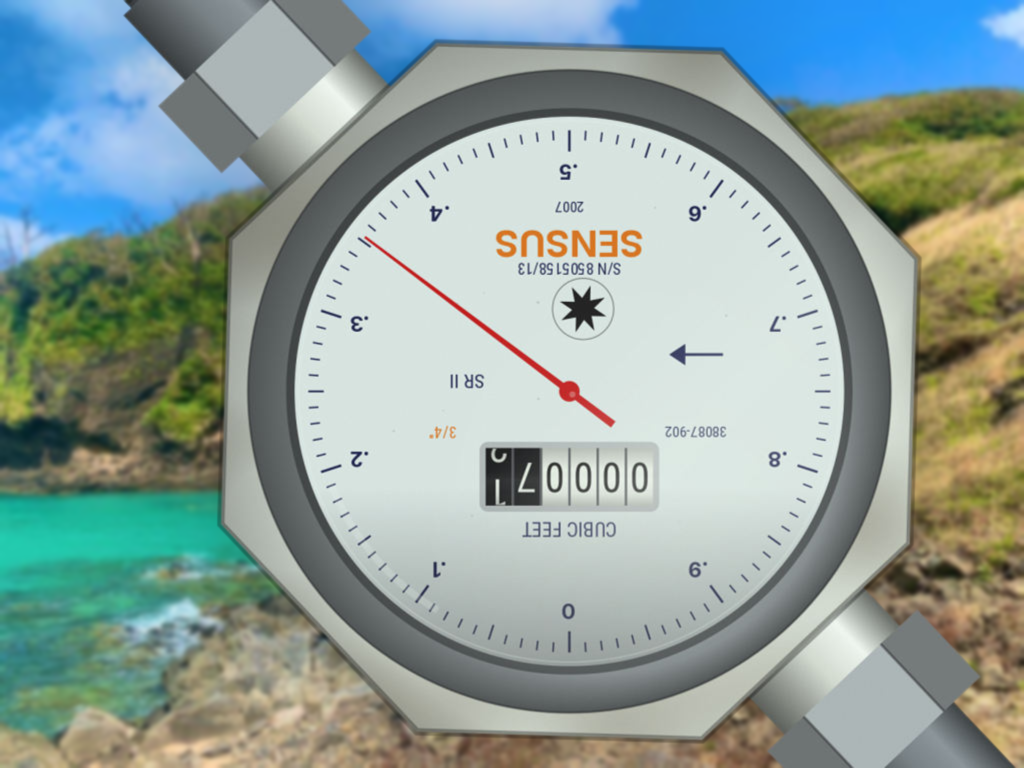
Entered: 71.35 ft³
